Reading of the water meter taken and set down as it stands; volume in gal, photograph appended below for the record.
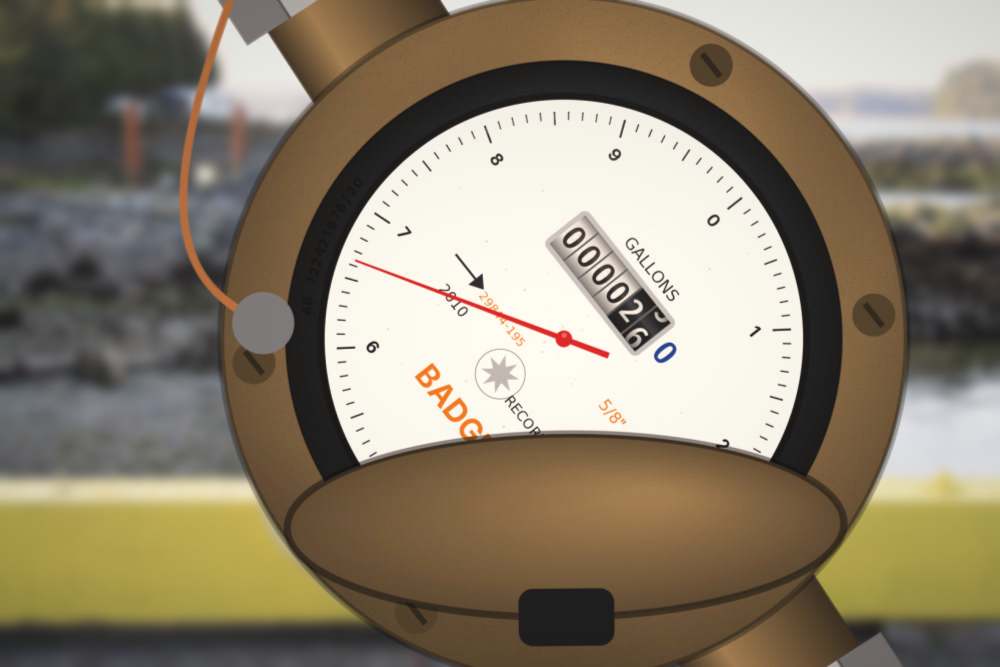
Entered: 256.6 gal
